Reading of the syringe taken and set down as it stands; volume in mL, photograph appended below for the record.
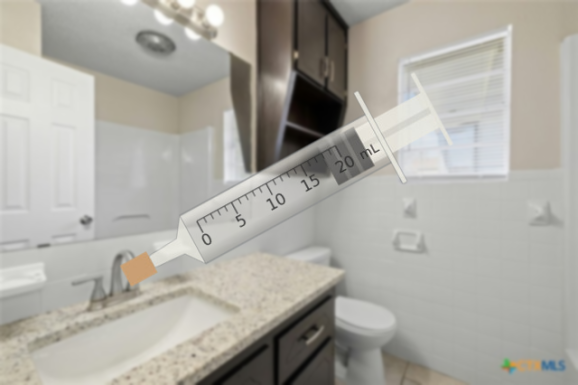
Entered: 18 mL
